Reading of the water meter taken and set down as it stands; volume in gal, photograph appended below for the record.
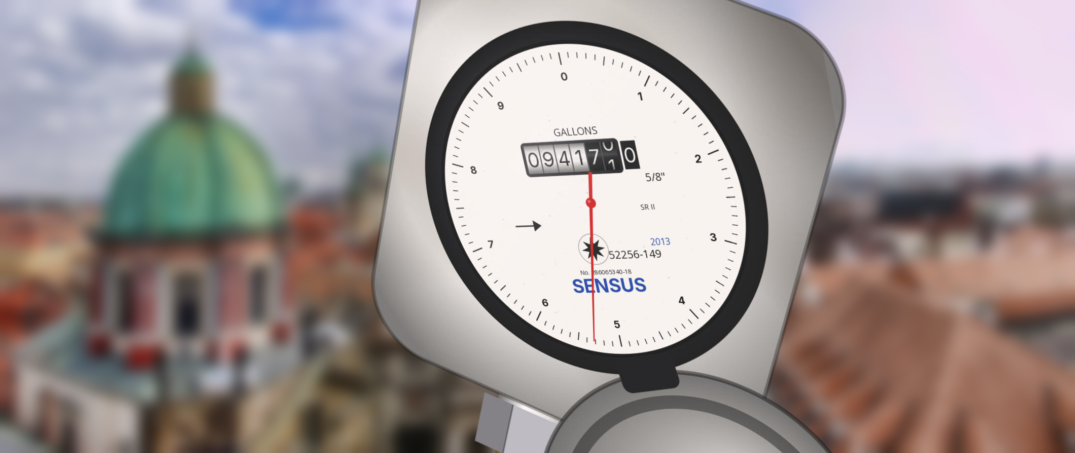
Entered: 941705.3 gal
